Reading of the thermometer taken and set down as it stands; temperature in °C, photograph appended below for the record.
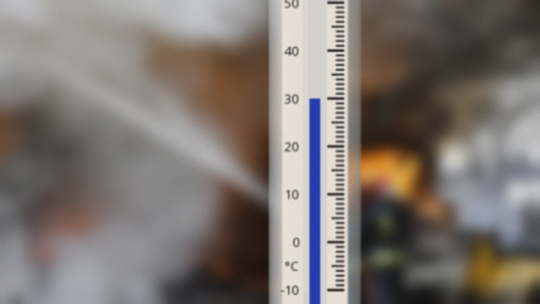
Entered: 30 °C
